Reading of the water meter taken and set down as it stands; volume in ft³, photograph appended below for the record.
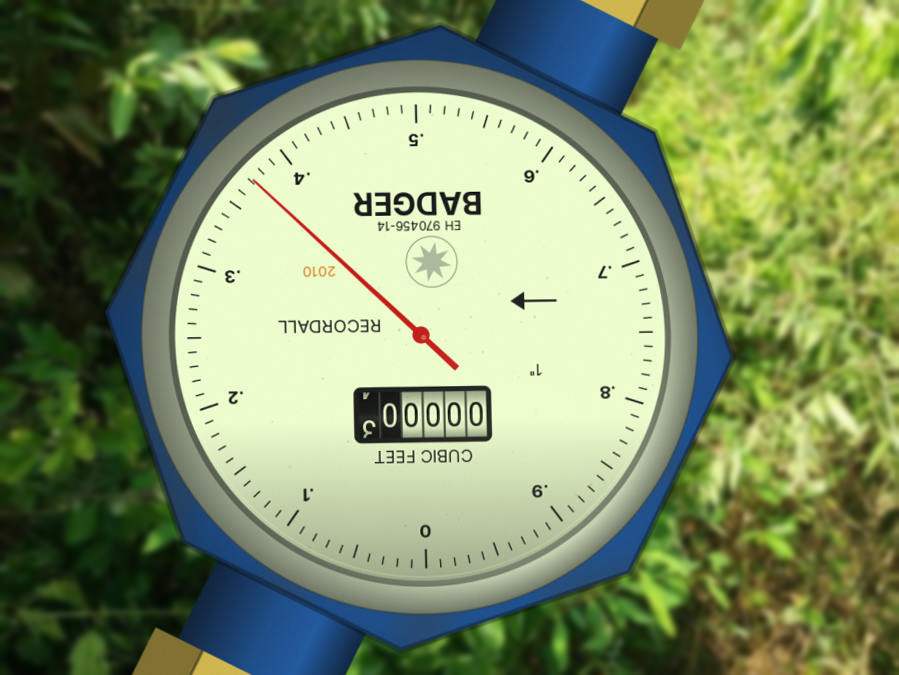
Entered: 3.37 ft³
